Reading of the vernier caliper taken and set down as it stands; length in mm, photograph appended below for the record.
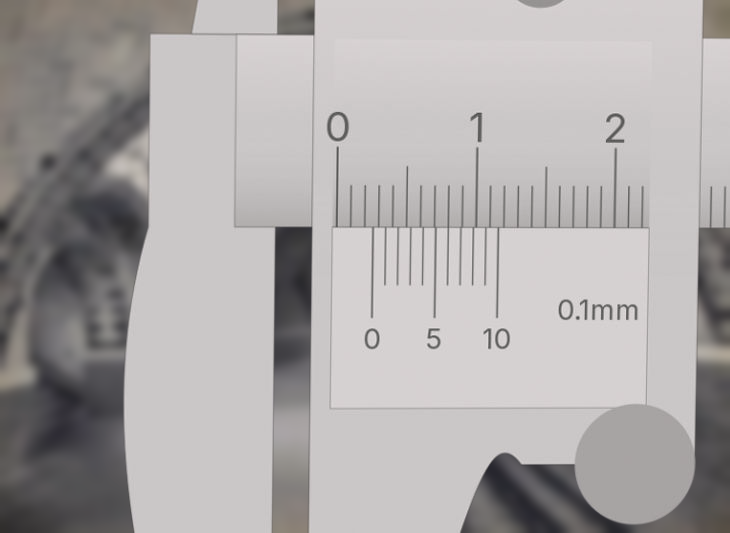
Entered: 2.6 mm
